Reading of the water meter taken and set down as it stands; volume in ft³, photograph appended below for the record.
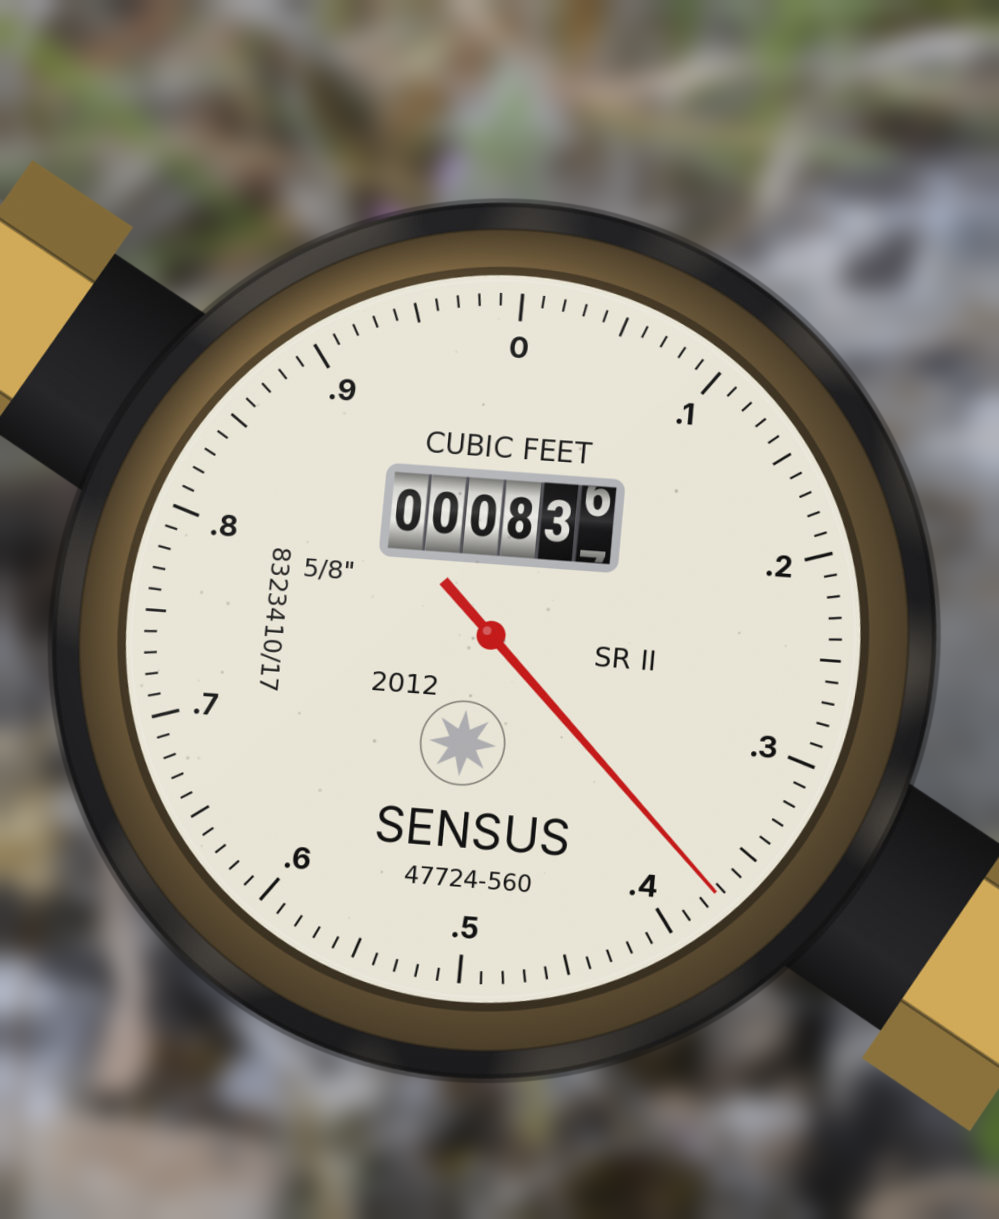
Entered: 836.37 ft³
